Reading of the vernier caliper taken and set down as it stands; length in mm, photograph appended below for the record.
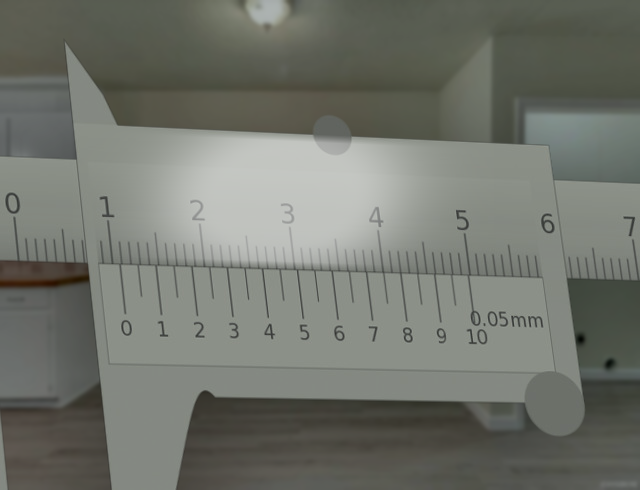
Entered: 10.8 mm
